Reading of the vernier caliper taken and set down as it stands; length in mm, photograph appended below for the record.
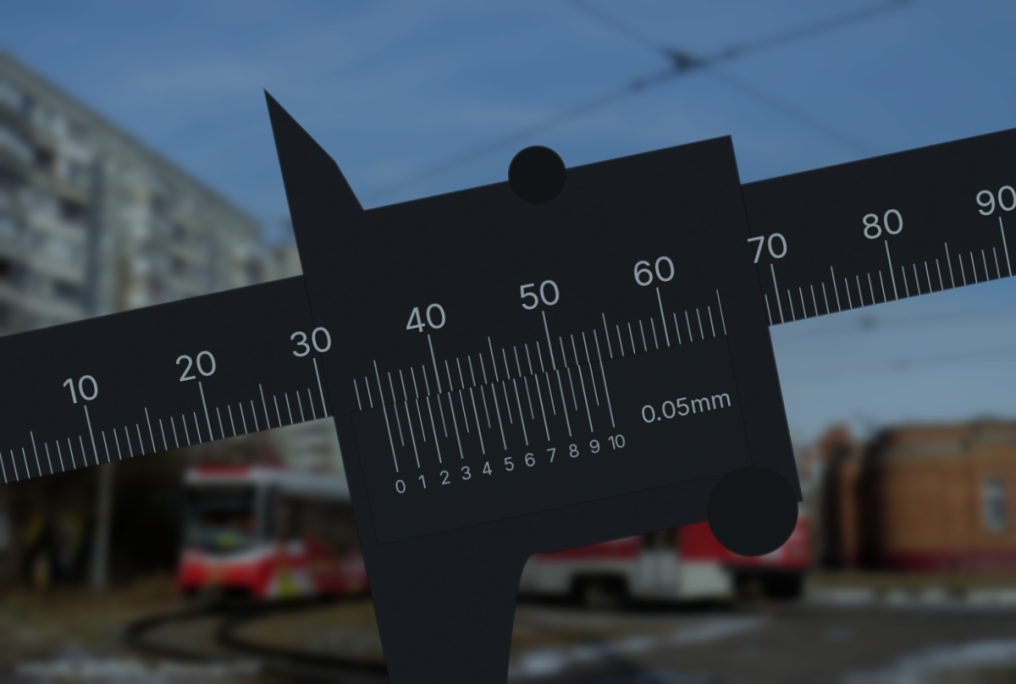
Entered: 35.0 mm
